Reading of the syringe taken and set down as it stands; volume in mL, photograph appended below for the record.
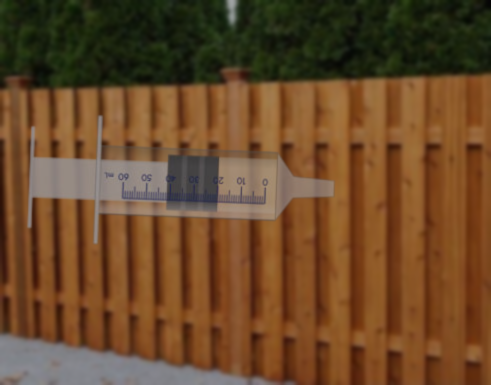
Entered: 20 mL
